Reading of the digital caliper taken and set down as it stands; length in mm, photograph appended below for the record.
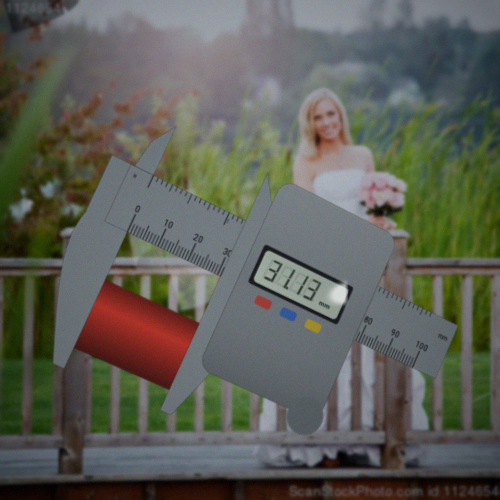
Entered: 31.13 mm
